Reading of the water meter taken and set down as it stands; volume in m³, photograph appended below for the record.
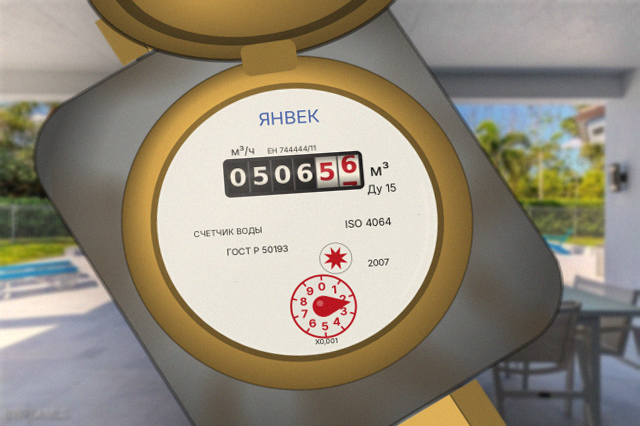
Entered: 506.562 m³
